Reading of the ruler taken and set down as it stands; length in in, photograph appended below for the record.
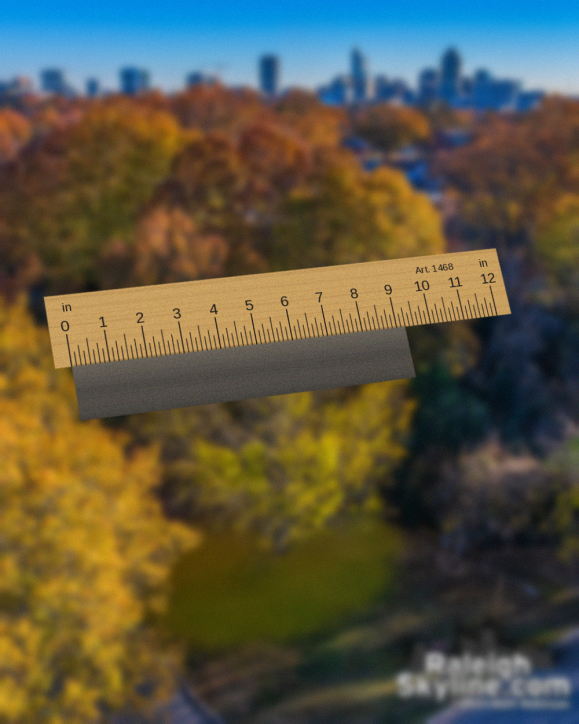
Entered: 9.25 in
